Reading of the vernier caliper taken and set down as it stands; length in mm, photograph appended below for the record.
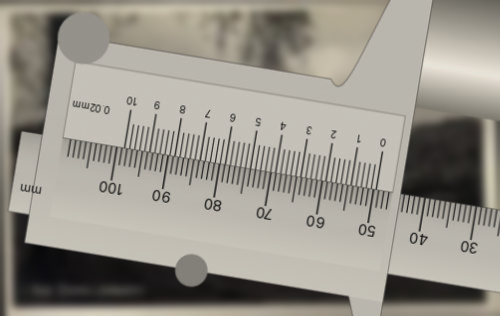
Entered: 49.5 mm
